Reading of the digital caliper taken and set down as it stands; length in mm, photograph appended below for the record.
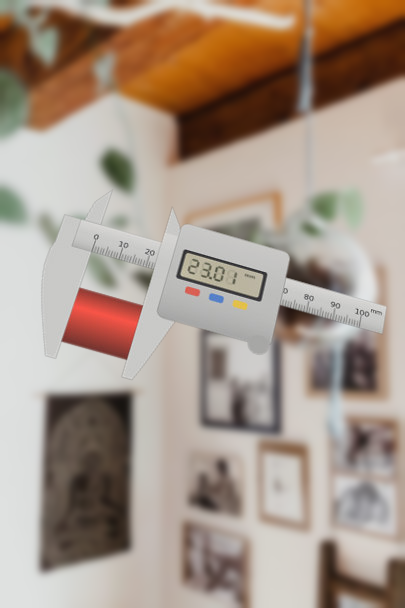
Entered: 23.01 mm
